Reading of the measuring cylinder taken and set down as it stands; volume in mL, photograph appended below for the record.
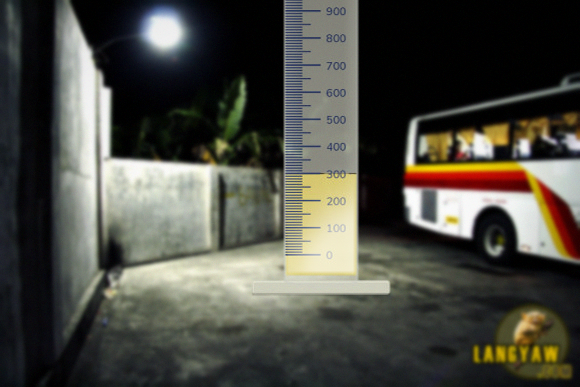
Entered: 300 mL
